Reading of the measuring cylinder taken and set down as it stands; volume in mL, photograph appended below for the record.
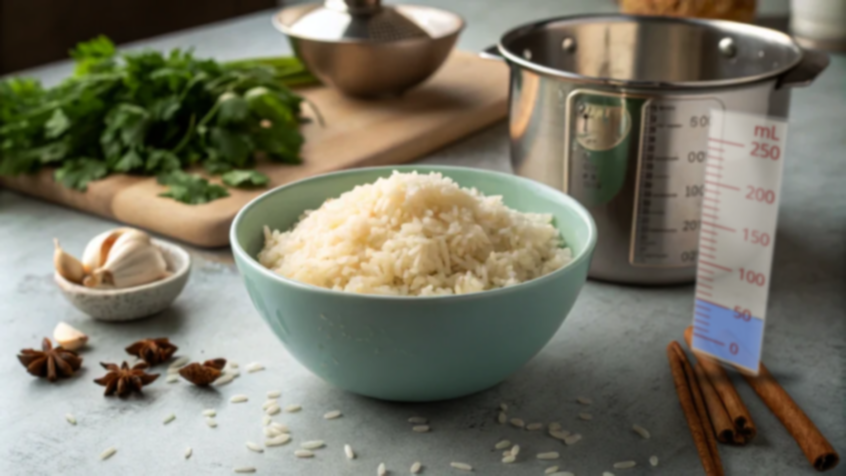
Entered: 50 mL
